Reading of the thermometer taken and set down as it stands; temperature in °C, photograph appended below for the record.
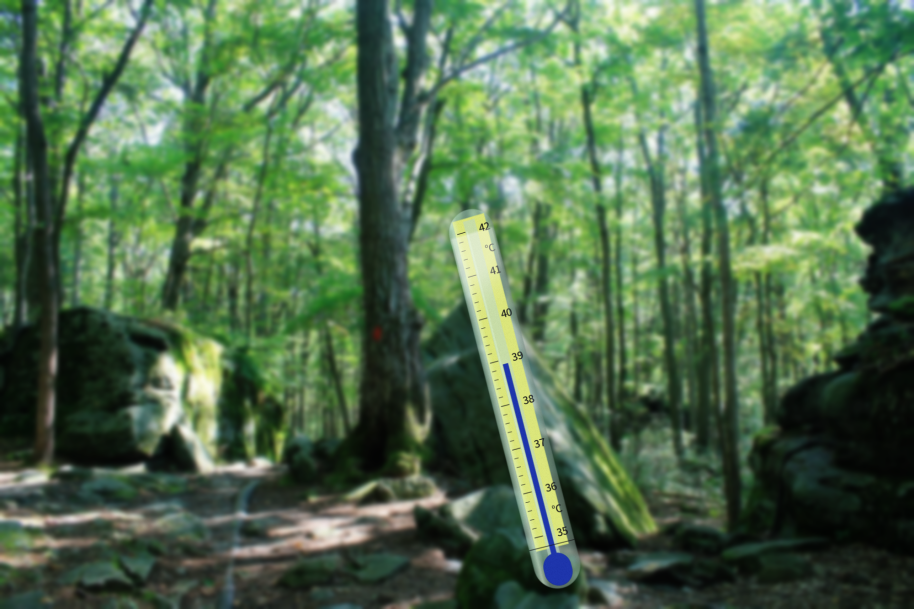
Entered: 38.9 °C
